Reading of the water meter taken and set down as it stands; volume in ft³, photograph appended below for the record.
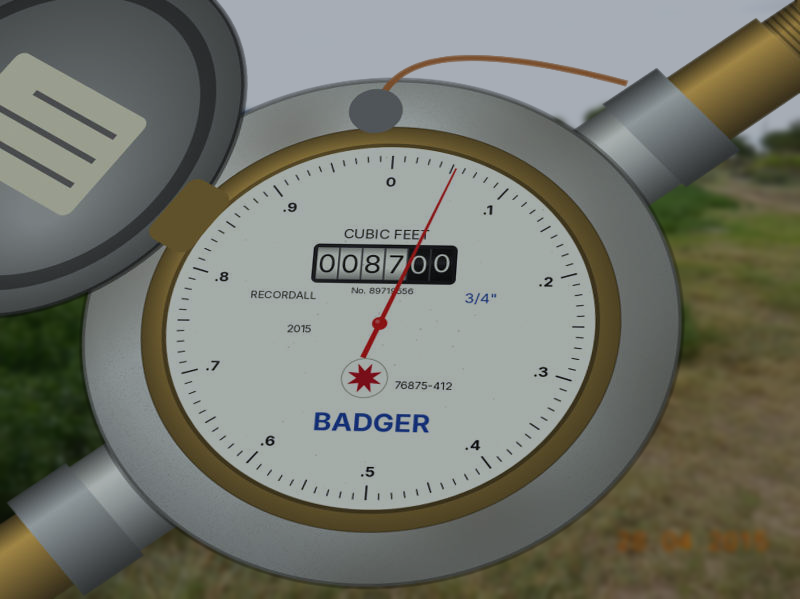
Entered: 8700.05 ft³
